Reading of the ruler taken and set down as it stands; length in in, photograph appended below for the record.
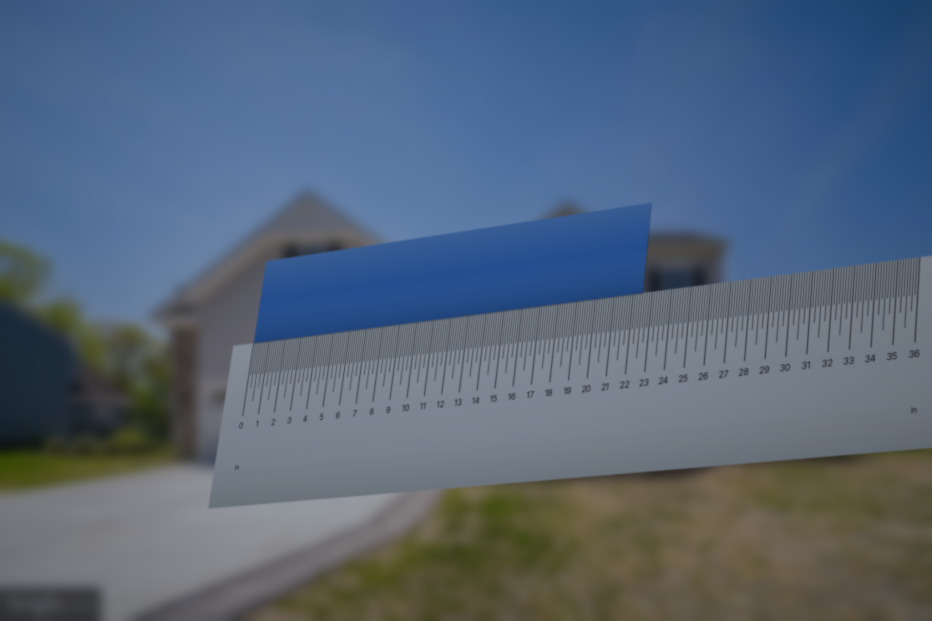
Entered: 22.5 in
